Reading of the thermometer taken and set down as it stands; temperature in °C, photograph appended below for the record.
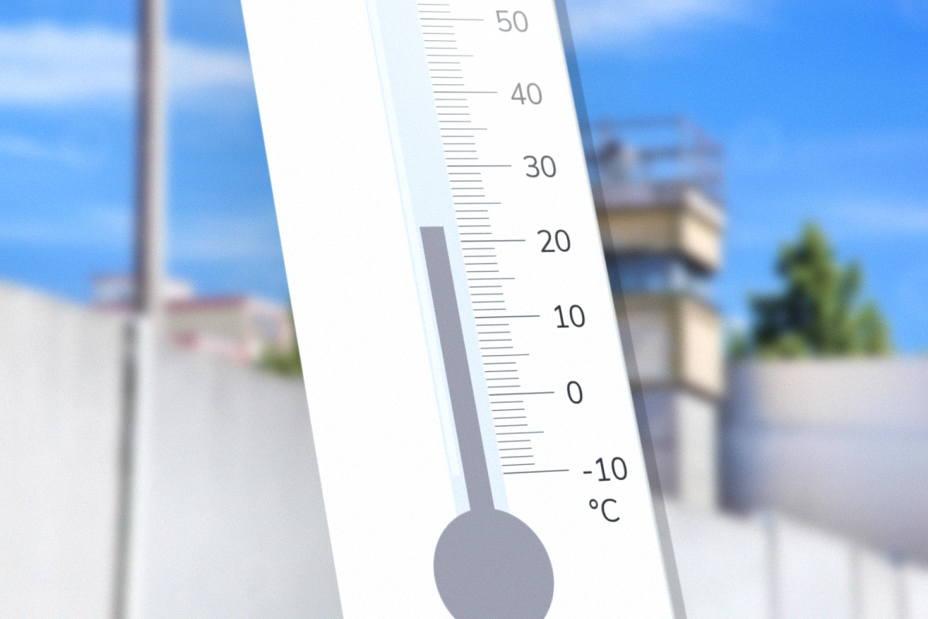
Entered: 22 °C
